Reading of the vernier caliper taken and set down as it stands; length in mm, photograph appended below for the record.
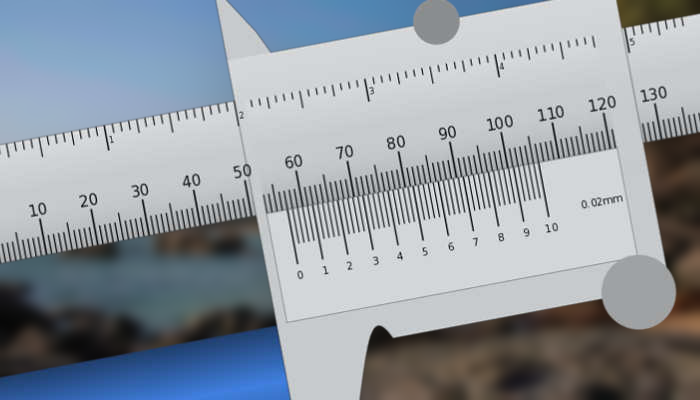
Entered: 57.0 mm
